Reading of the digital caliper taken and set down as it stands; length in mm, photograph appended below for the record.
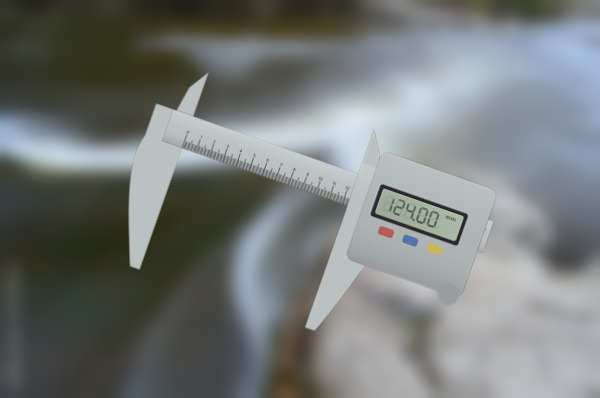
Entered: 124.00 mm
